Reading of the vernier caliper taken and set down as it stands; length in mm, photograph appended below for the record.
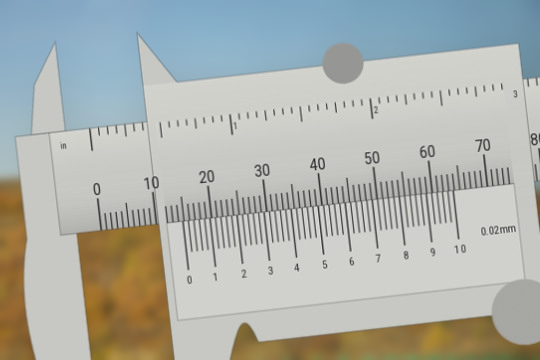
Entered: 14.8 mm
